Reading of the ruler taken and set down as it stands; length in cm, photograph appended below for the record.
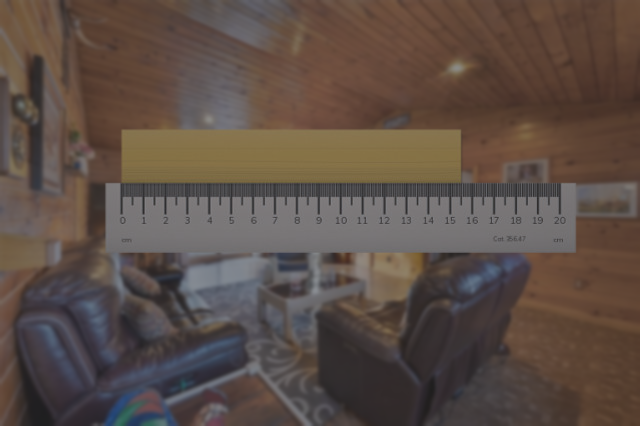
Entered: 15.5 cm
